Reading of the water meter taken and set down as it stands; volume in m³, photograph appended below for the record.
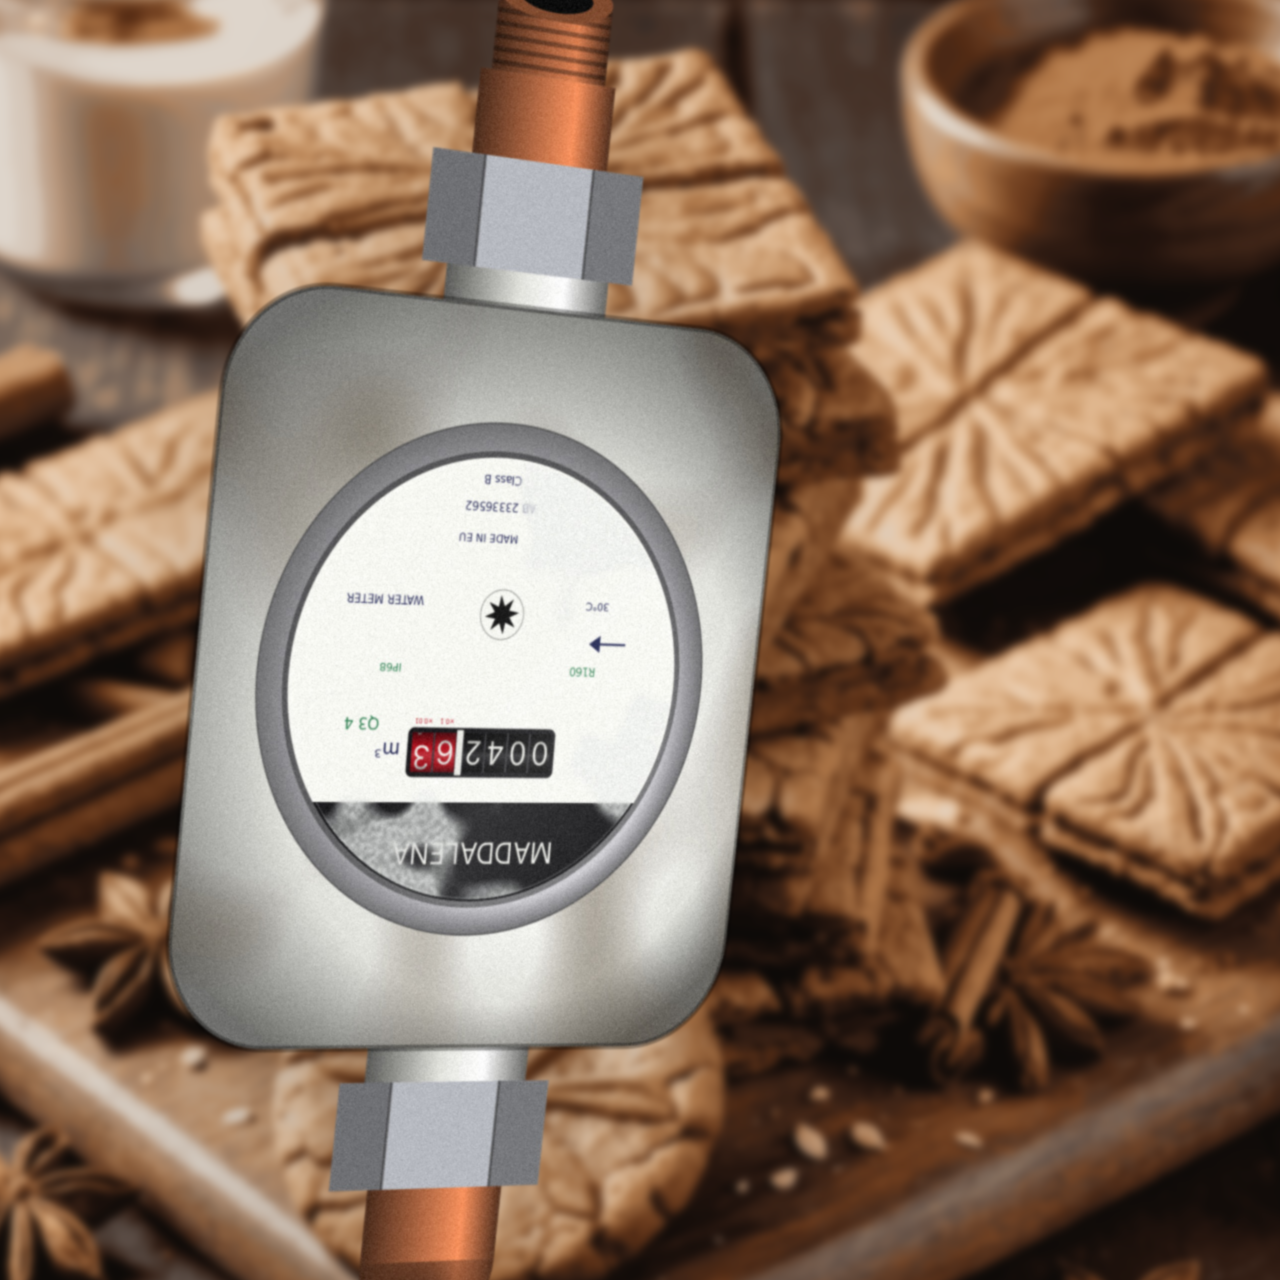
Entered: 42.63 m³
